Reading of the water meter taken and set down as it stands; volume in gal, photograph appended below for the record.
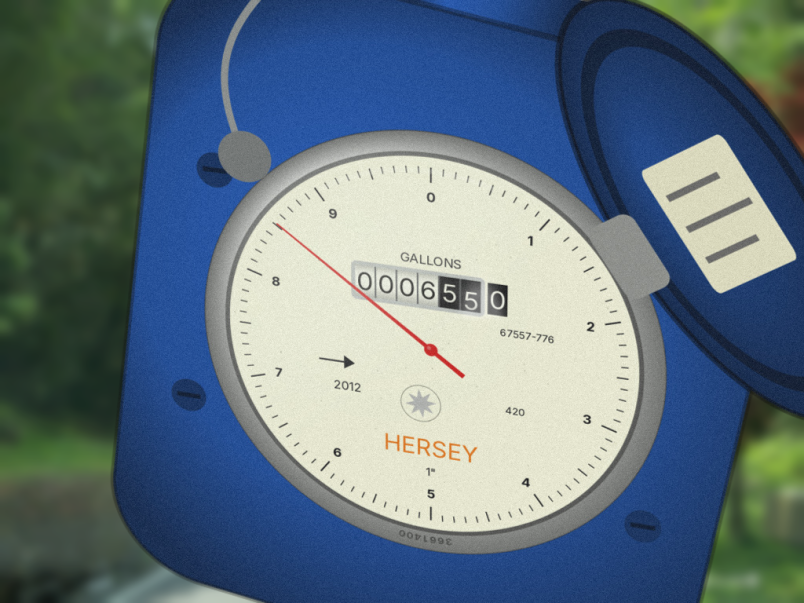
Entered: 6548.5 gal
